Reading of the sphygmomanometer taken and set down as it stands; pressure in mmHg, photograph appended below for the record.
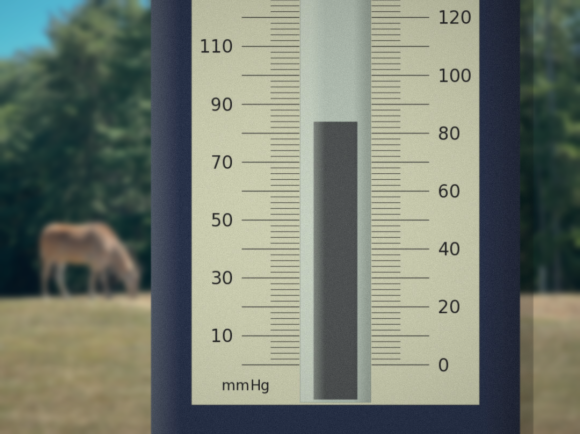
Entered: 84 mmHg
